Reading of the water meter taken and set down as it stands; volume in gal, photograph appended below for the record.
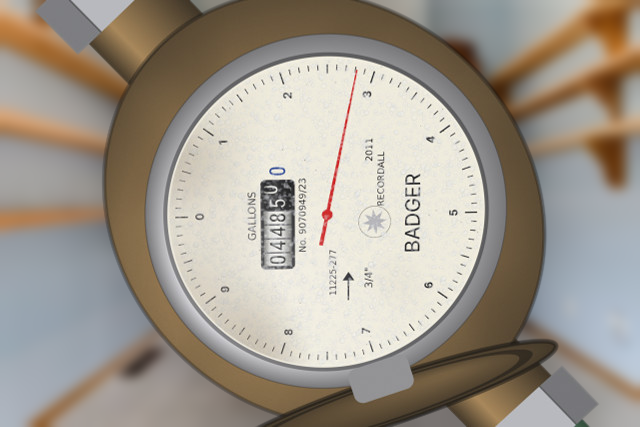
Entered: 448502.8 gal
